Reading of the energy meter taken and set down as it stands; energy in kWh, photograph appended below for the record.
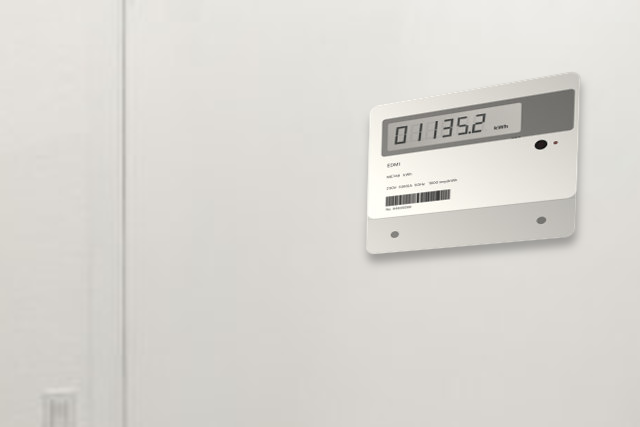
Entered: 1135.2 kWh
